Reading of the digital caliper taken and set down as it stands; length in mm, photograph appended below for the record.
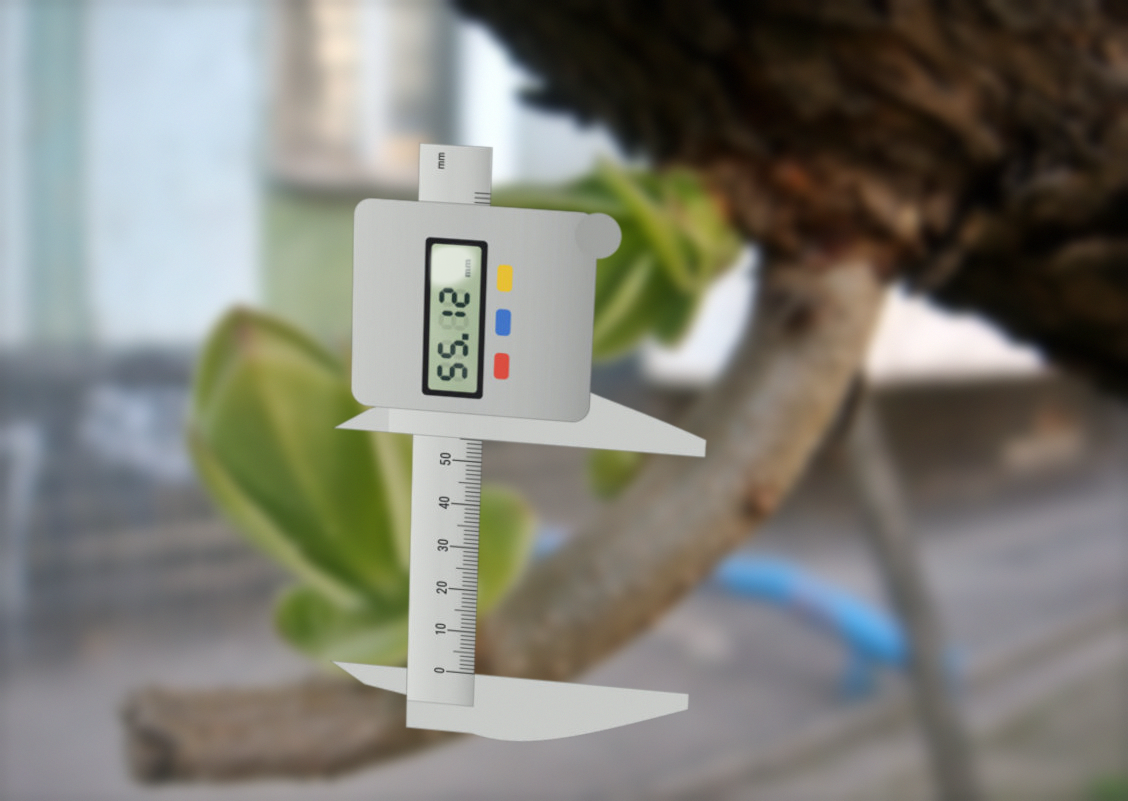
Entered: 55.12 mm
